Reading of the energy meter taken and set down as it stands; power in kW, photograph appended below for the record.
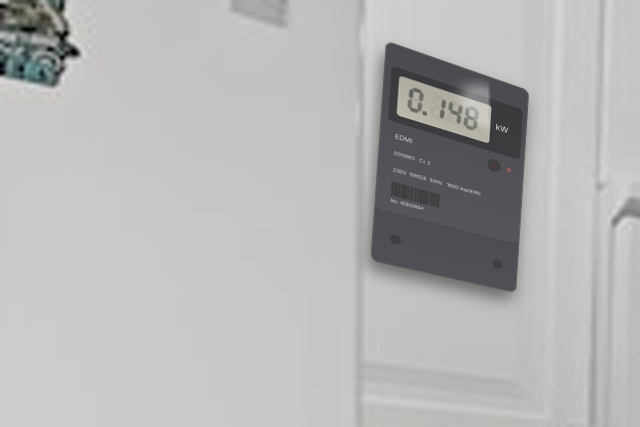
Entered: 0.148 kW
